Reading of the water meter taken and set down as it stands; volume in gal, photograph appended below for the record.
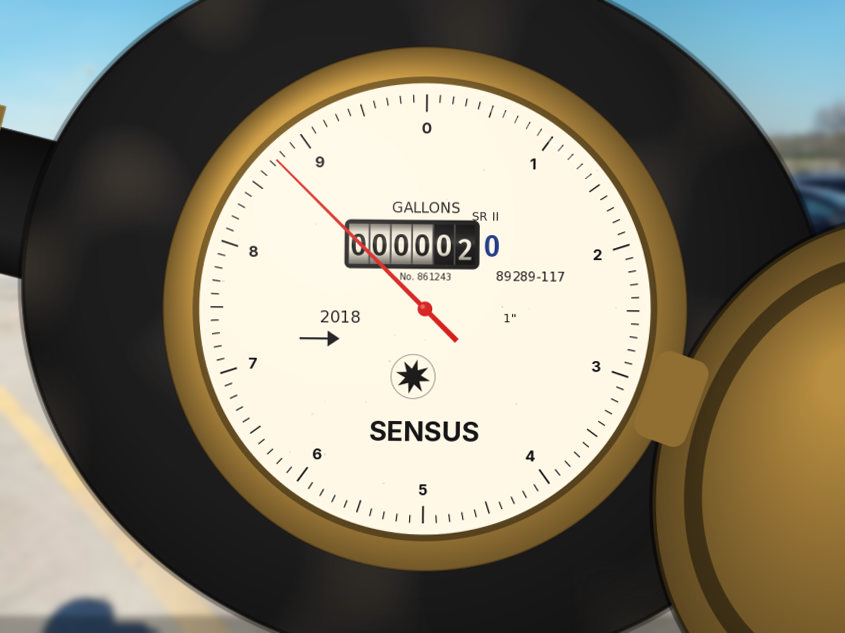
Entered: 18.7 gal
